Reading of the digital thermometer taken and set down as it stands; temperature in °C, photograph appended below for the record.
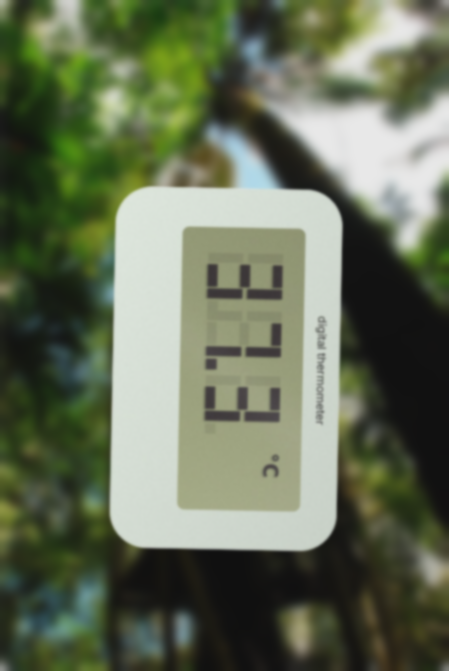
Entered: 37.3 °C
